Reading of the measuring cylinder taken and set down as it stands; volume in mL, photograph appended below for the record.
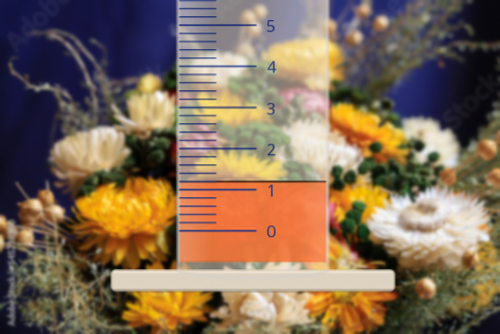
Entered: 1.2 mL
